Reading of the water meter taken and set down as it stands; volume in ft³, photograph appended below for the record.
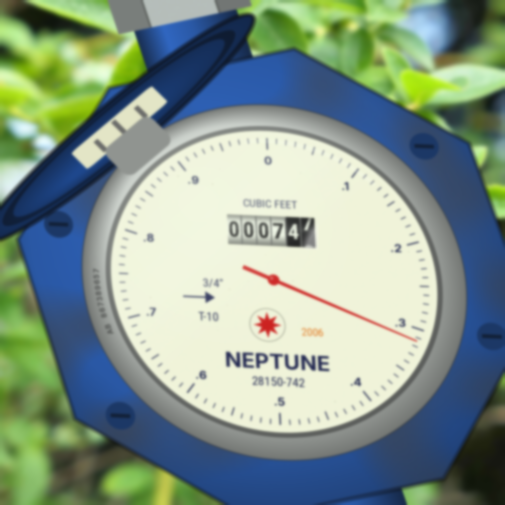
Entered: 747.31 ft³
